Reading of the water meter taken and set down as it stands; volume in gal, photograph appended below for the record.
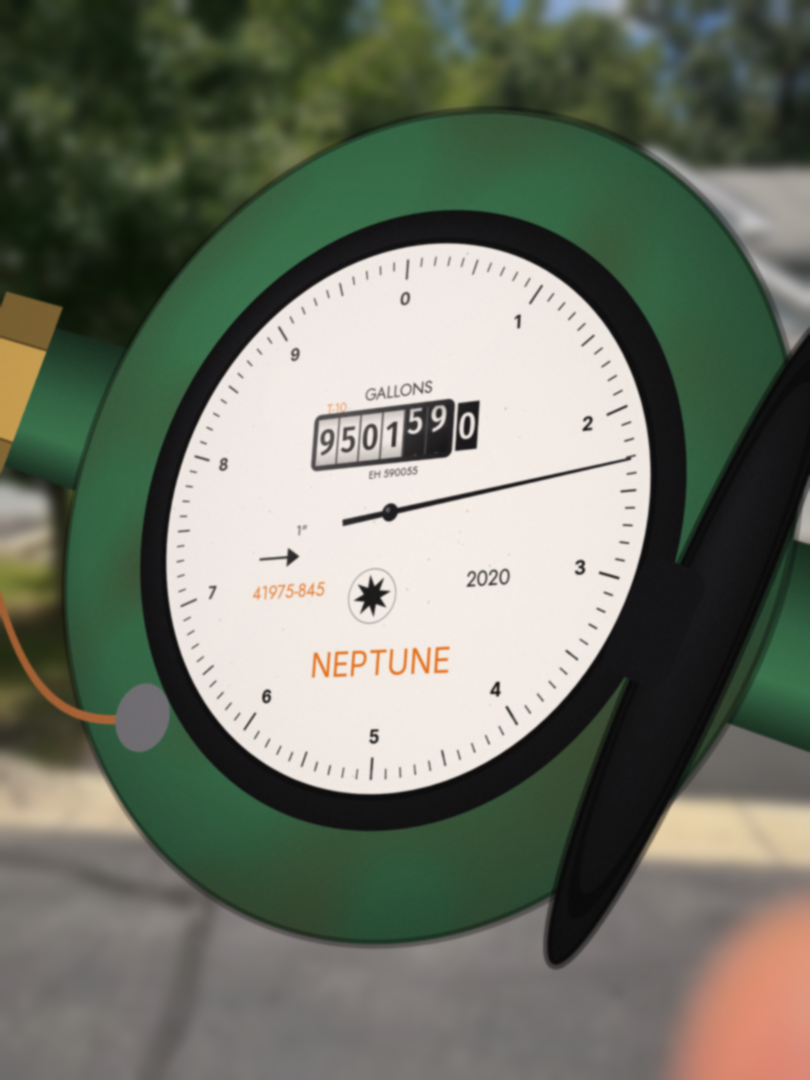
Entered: 9501592.3 gal
